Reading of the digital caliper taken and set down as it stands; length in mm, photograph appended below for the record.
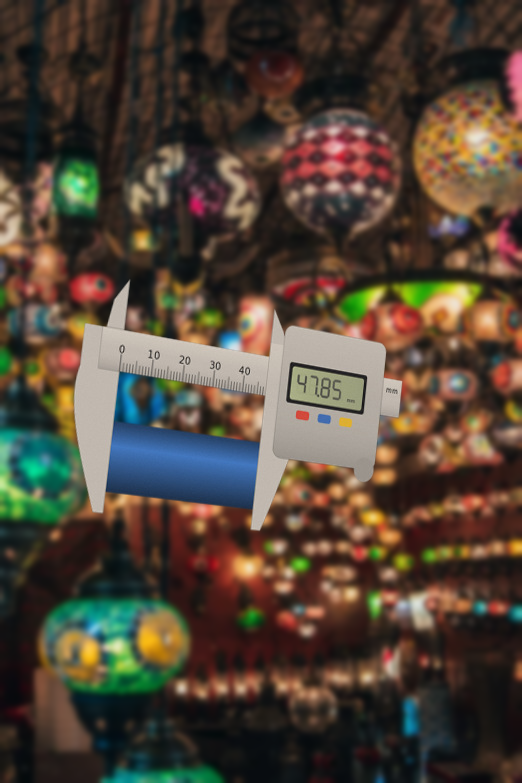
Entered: 47.85 mm
